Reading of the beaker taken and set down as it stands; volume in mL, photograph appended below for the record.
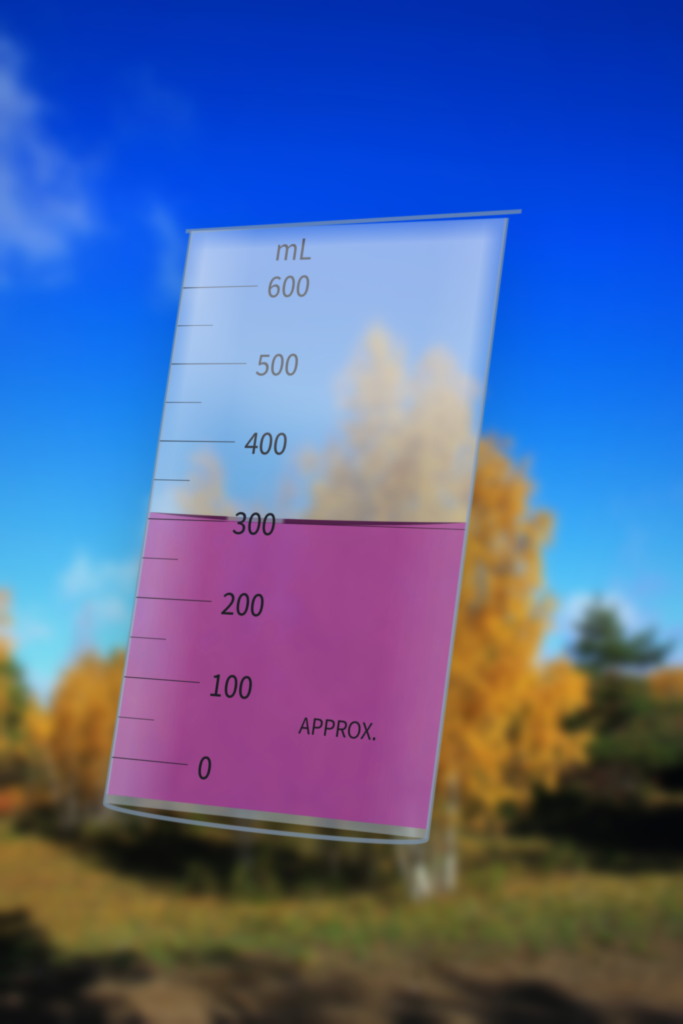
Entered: 300 mL
